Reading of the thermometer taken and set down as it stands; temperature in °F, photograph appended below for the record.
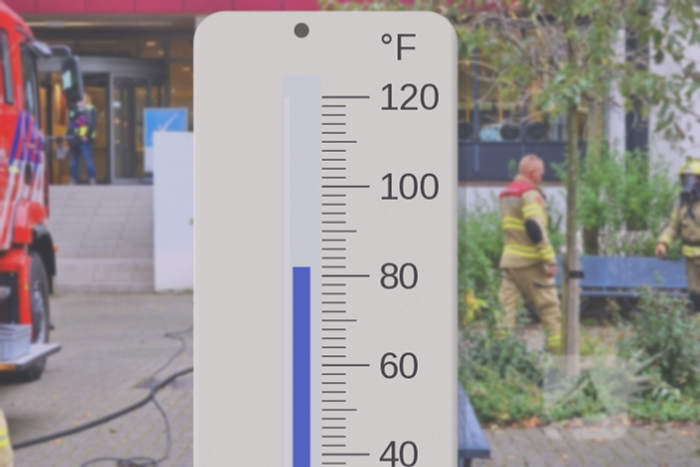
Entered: 82 °F
